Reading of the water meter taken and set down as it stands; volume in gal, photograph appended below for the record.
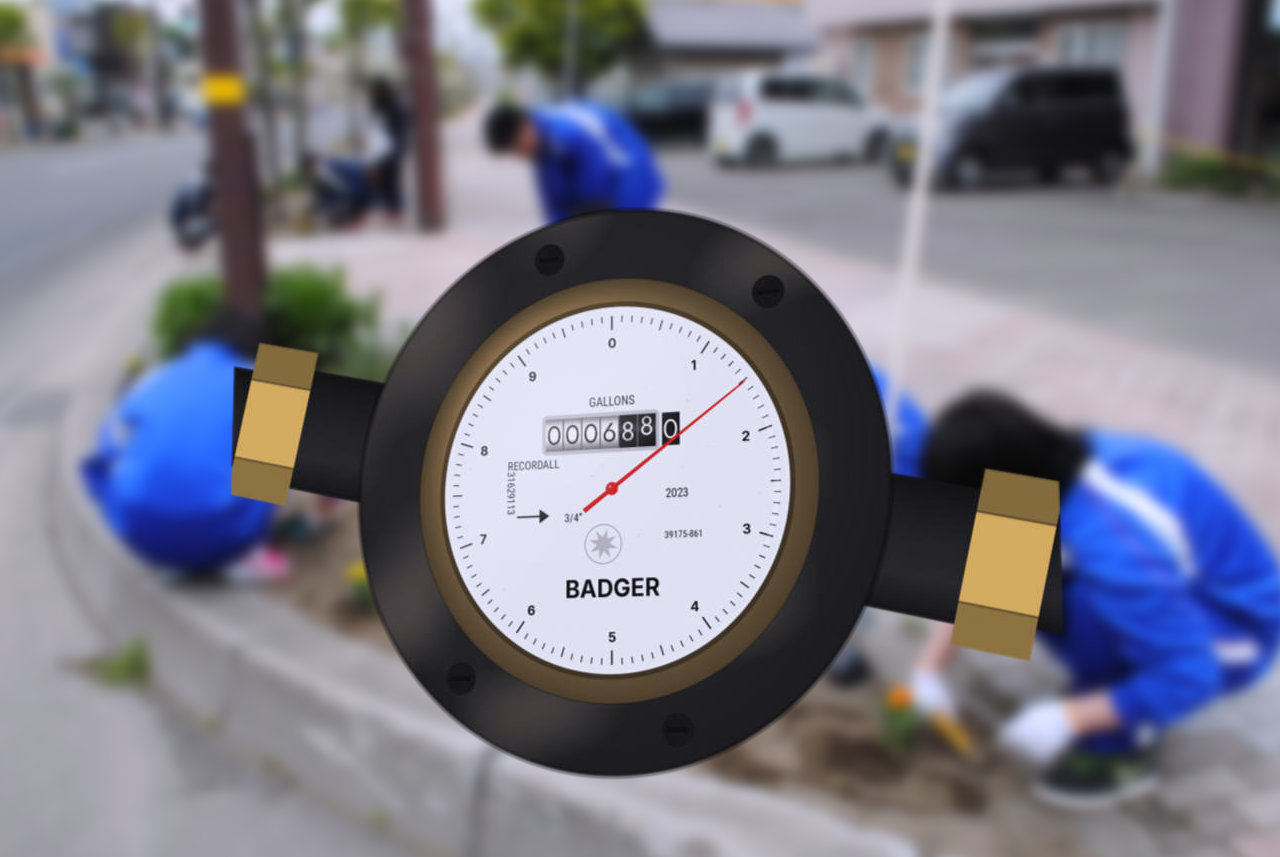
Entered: 6881.5 gal
